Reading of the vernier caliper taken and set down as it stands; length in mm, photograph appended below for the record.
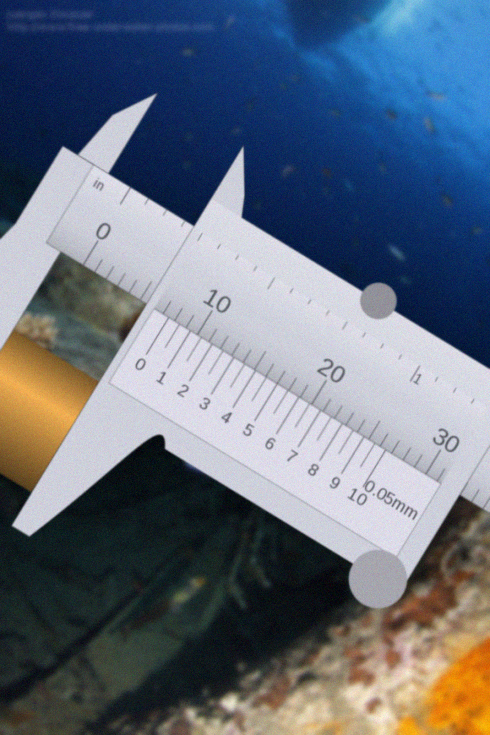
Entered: 7.5 mm
